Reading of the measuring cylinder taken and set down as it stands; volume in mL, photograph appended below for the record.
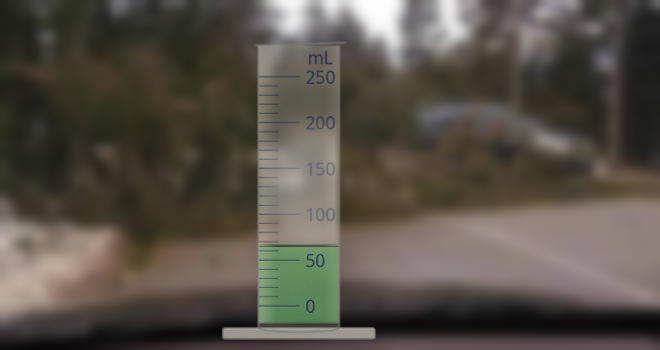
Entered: 65 mL
